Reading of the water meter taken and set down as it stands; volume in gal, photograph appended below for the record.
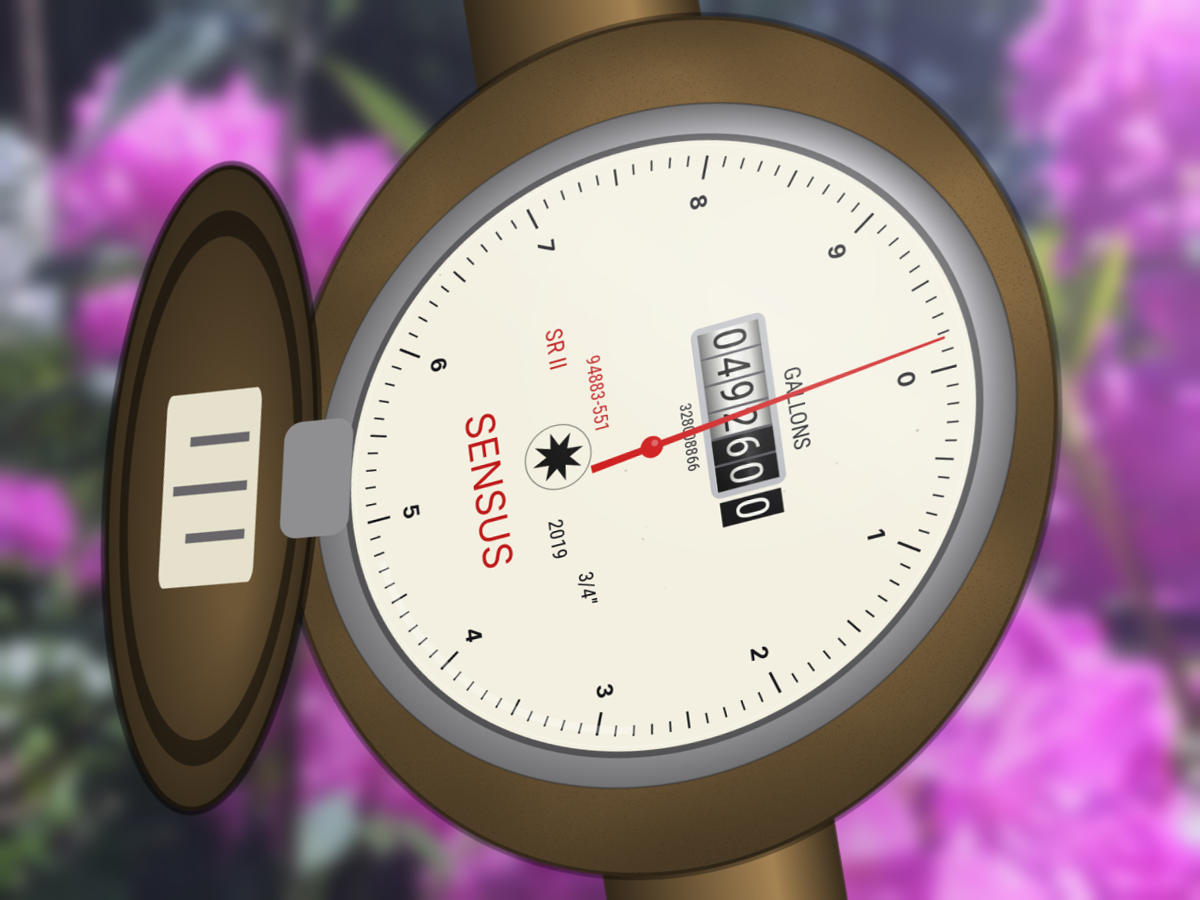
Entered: 492599.8 gal
